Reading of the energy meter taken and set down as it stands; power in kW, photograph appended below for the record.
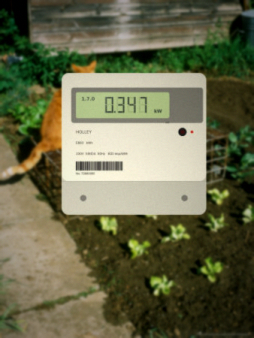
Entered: 0.347 kW
